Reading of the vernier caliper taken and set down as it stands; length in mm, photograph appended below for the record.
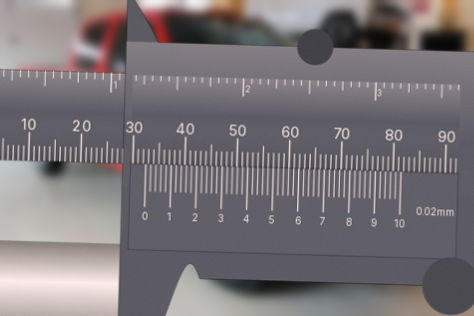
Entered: 32.5 mm
